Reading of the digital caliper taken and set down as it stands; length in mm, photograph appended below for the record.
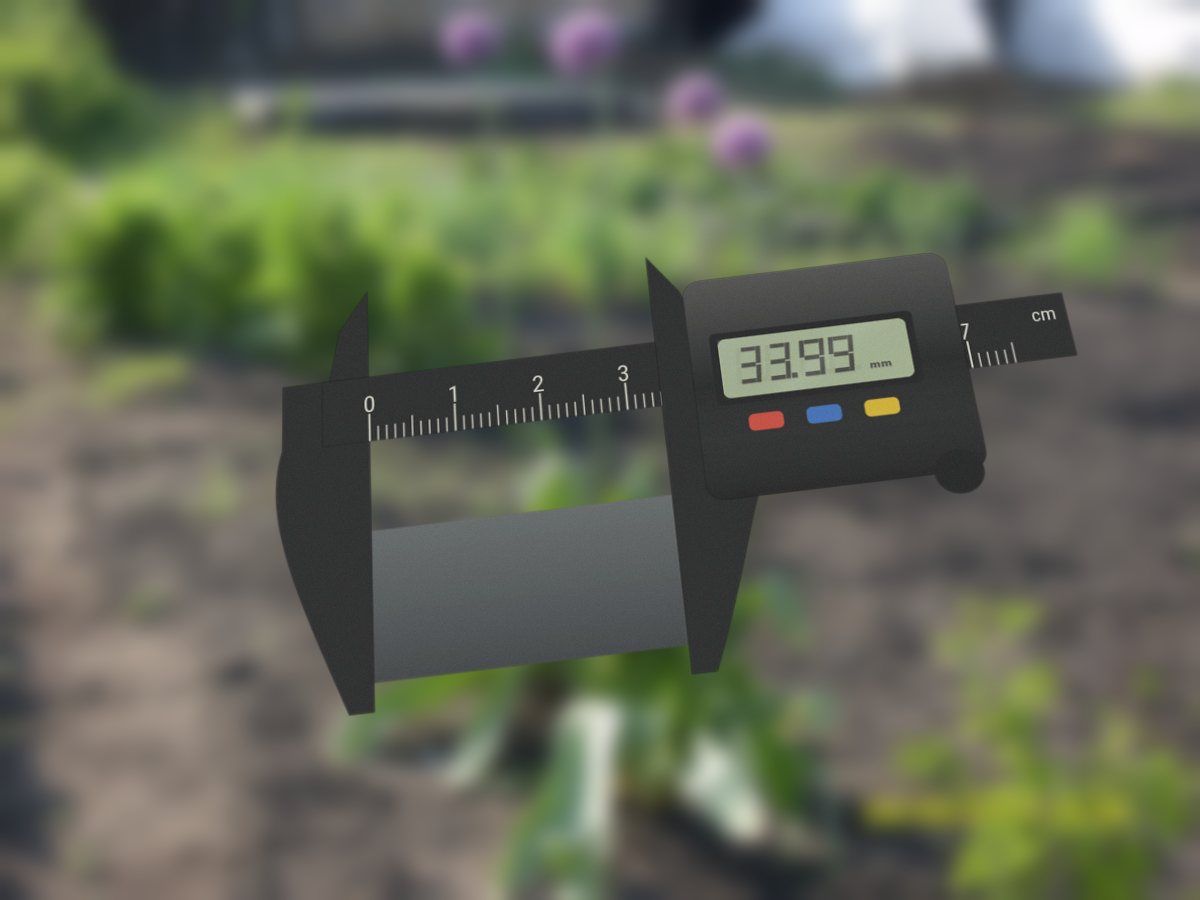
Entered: 33.99 mm
